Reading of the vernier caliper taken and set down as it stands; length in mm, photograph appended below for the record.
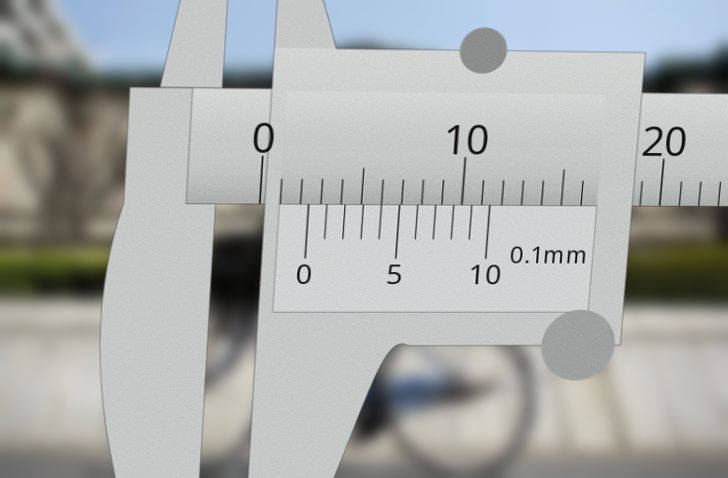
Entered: 2.4 mm
